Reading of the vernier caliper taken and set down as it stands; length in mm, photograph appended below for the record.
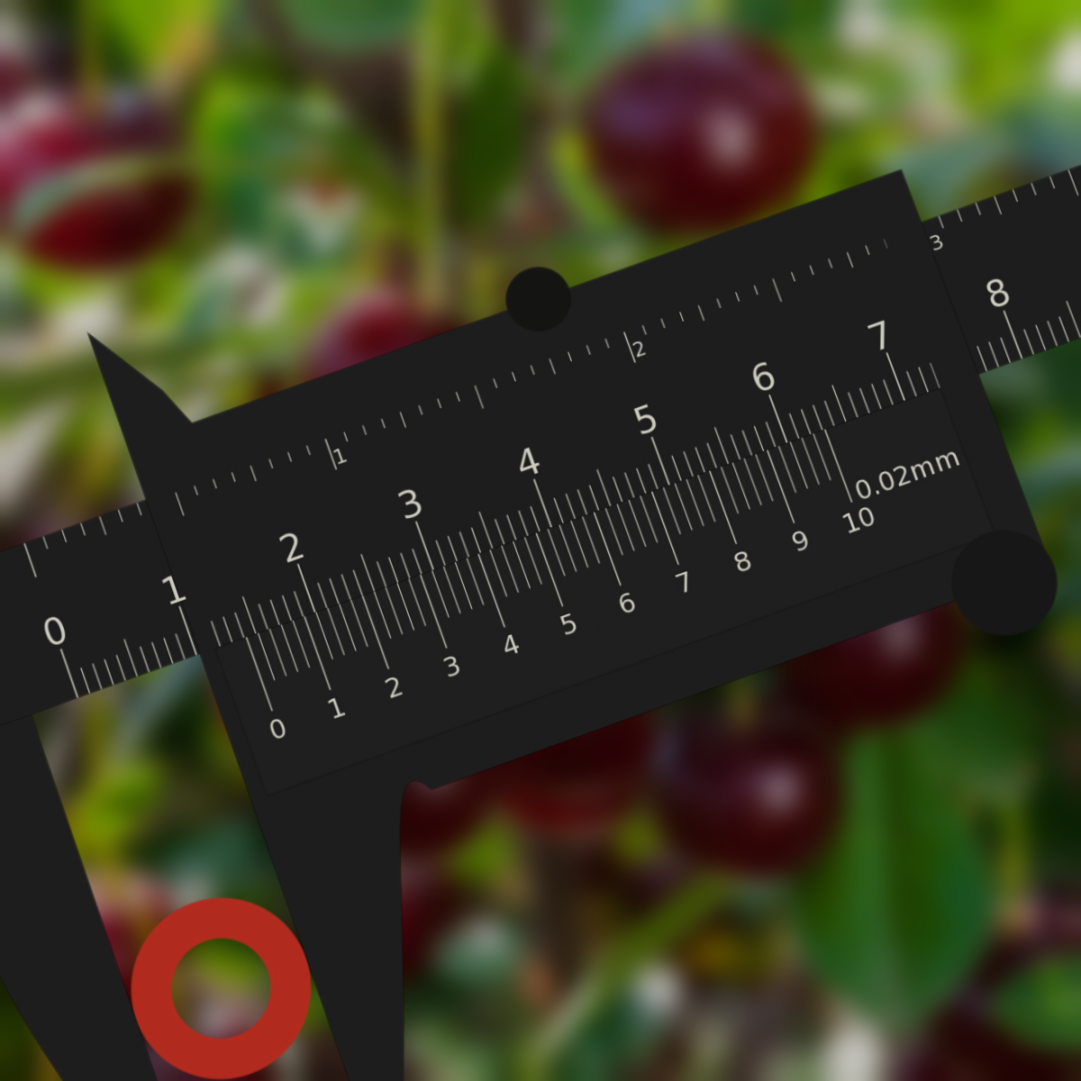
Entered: 14.2 mm
